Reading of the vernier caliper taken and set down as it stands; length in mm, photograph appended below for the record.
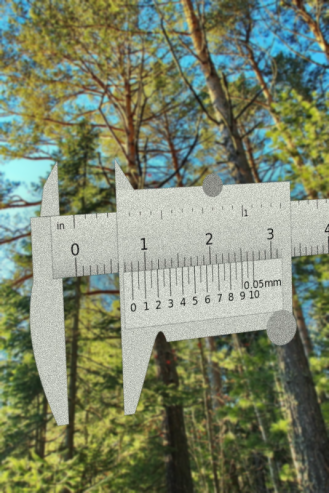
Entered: 8.0 mm
